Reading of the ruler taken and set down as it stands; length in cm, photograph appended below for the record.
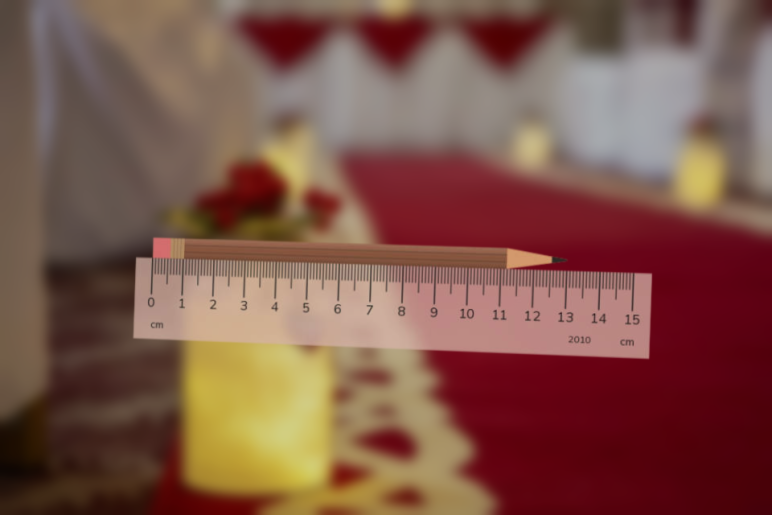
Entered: 13 cm
